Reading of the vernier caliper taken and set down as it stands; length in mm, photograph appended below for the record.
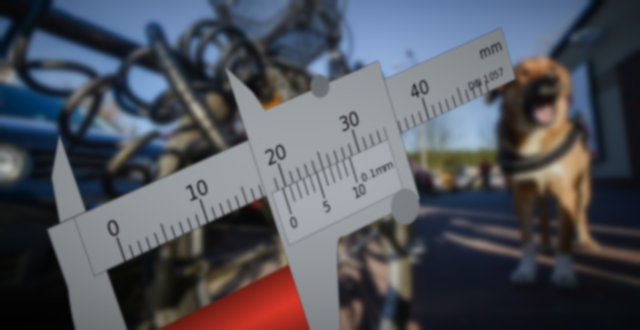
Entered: 19.6 mm
